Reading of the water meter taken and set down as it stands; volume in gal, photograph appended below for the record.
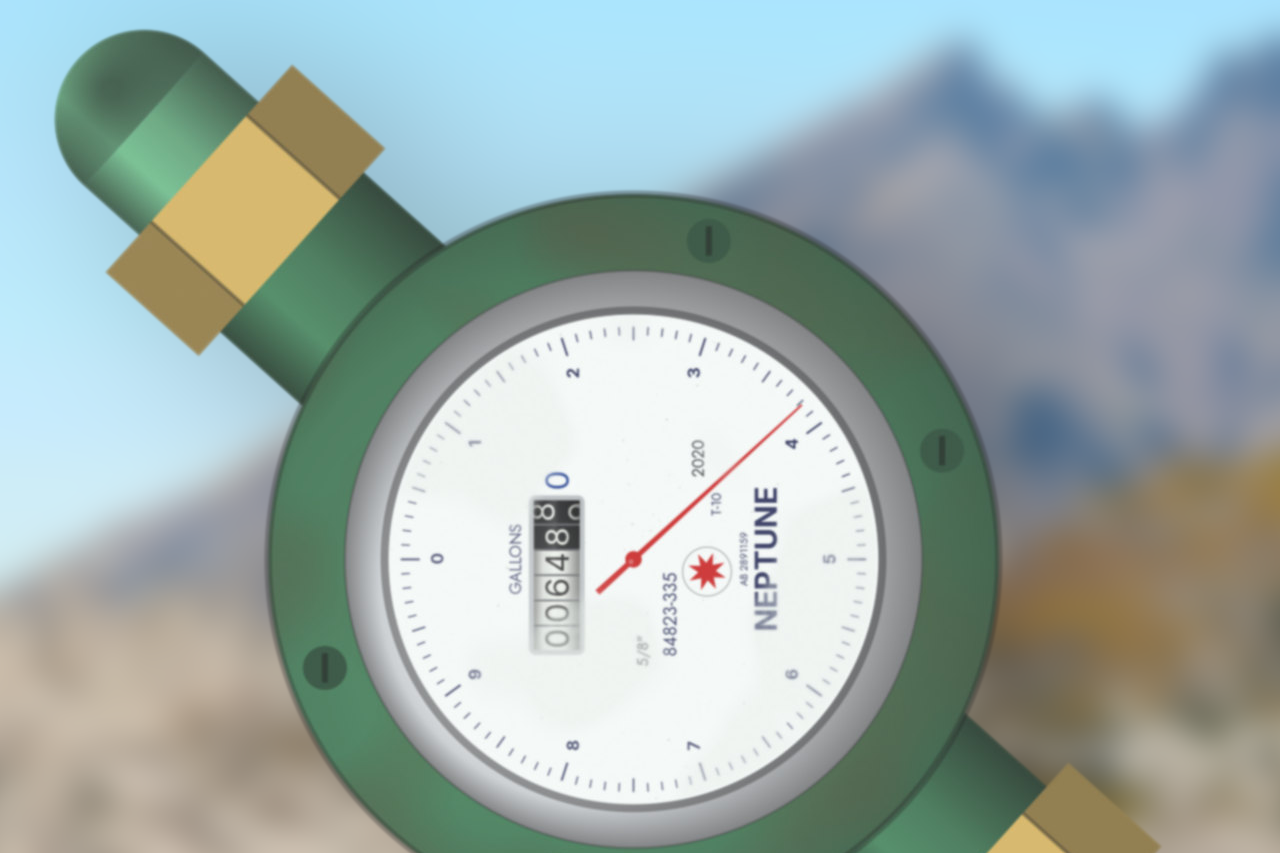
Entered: 64883.8 gal
